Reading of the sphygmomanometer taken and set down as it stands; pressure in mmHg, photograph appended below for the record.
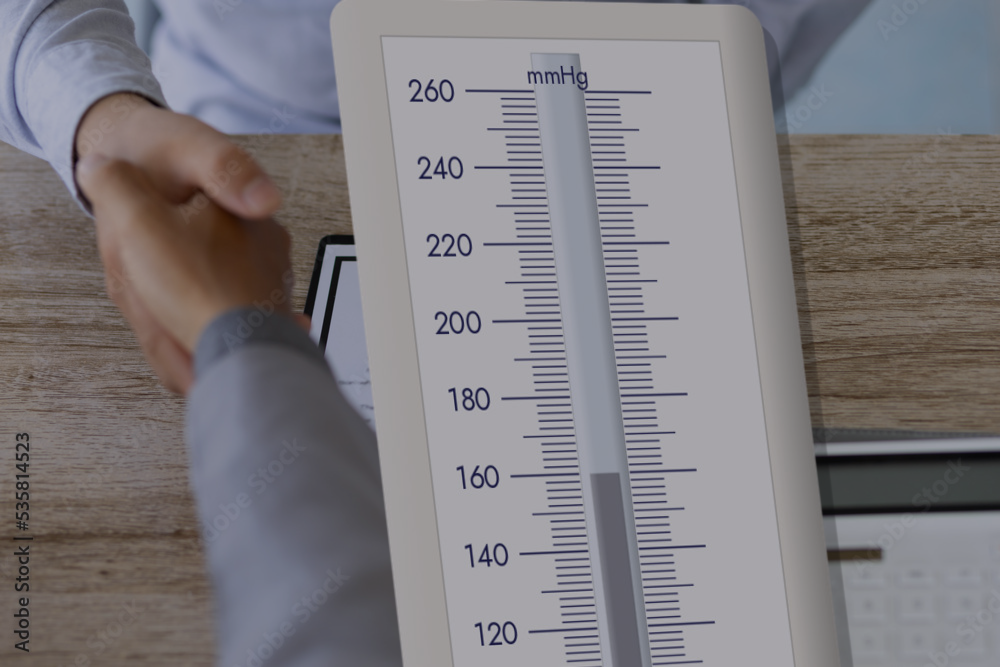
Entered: 160 mmHg
